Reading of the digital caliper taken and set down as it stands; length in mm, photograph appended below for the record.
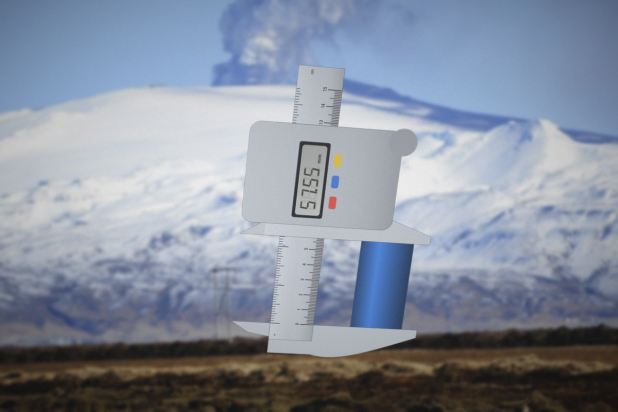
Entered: 57.55 mm
